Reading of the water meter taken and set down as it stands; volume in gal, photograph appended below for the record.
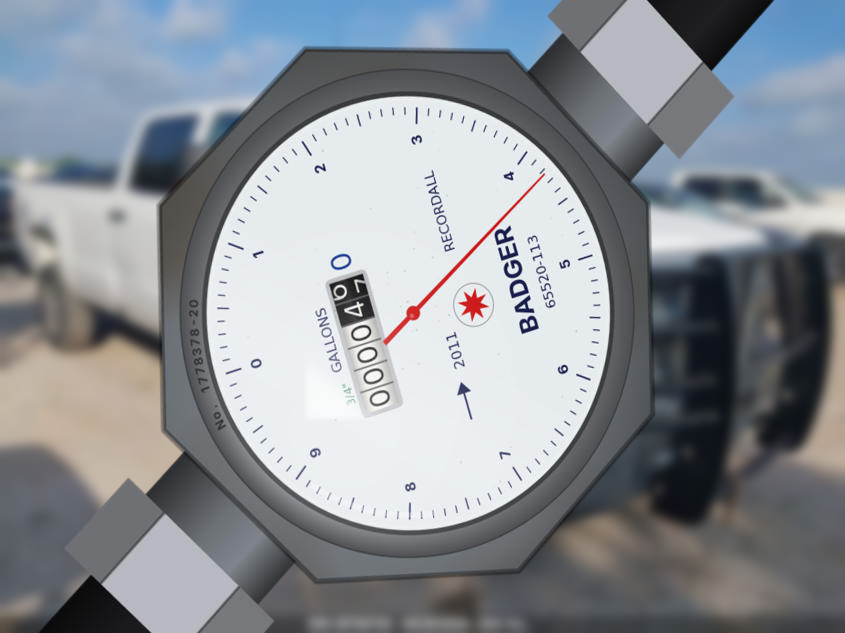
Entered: 464.2 gal
